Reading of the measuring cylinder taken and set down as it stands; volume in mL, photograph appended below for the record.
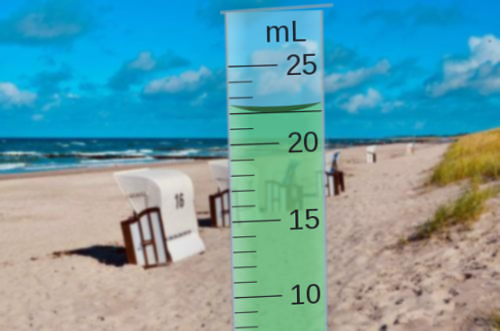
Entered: 22 mL
